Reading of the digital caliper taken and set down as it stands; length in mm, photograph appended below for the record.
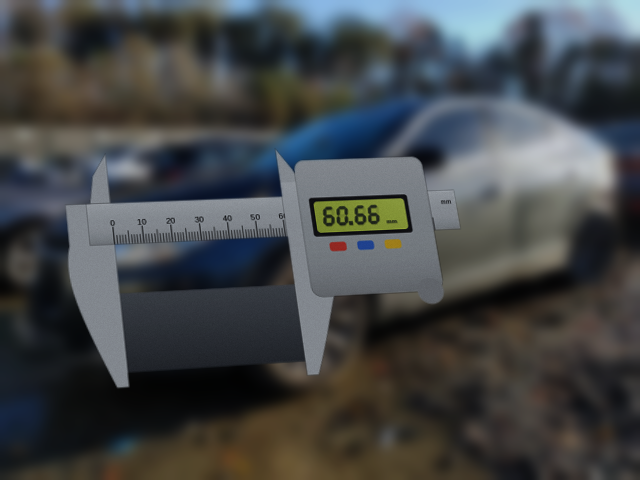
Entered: 60.66 mm
